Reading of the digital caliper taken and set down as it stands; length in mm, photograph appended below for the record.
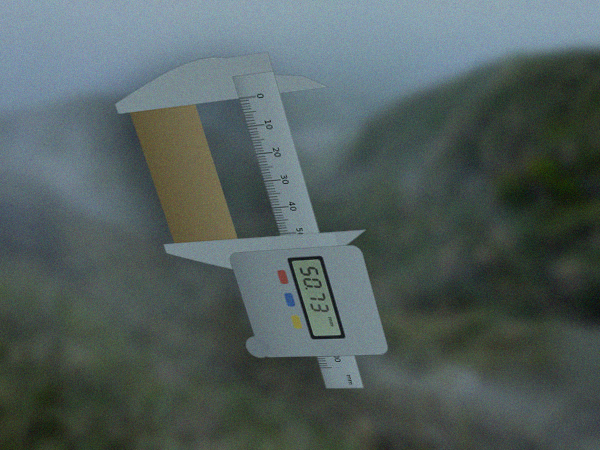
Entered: 50.73 mm
